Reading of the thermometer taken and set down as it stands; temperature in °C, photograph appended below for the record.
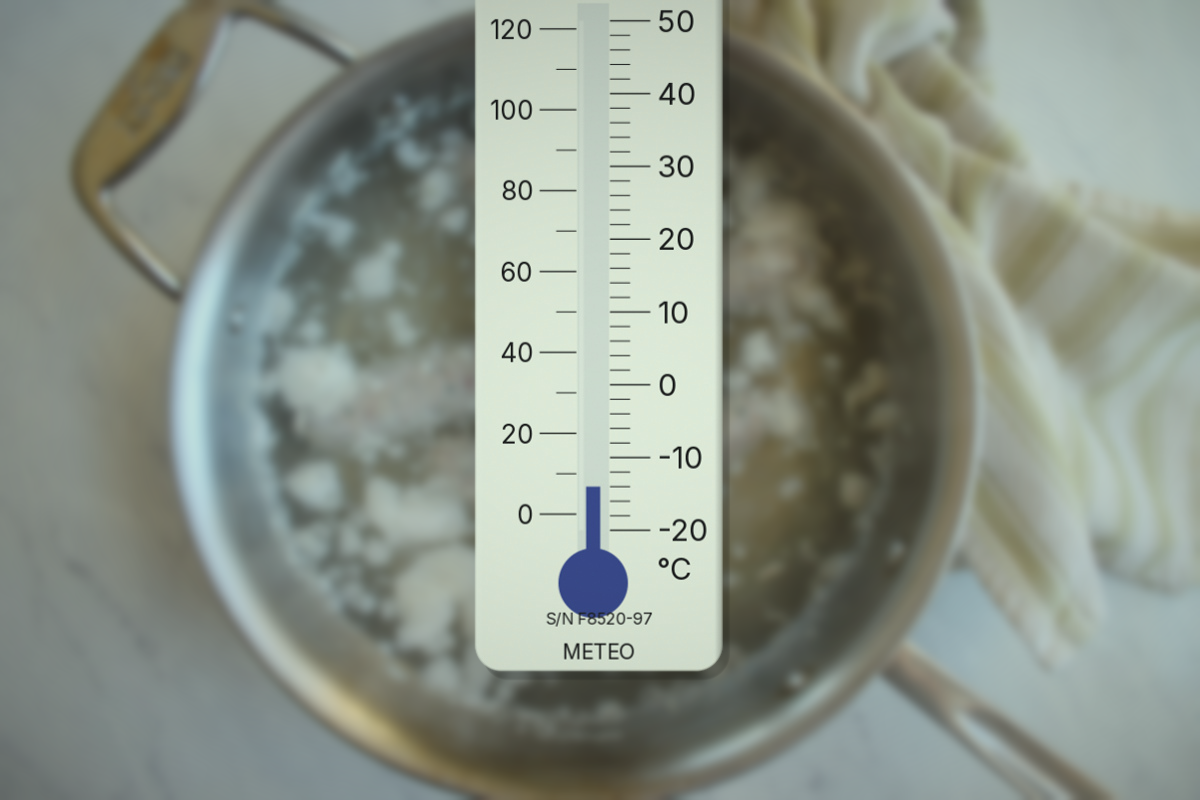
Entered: -14 °C
